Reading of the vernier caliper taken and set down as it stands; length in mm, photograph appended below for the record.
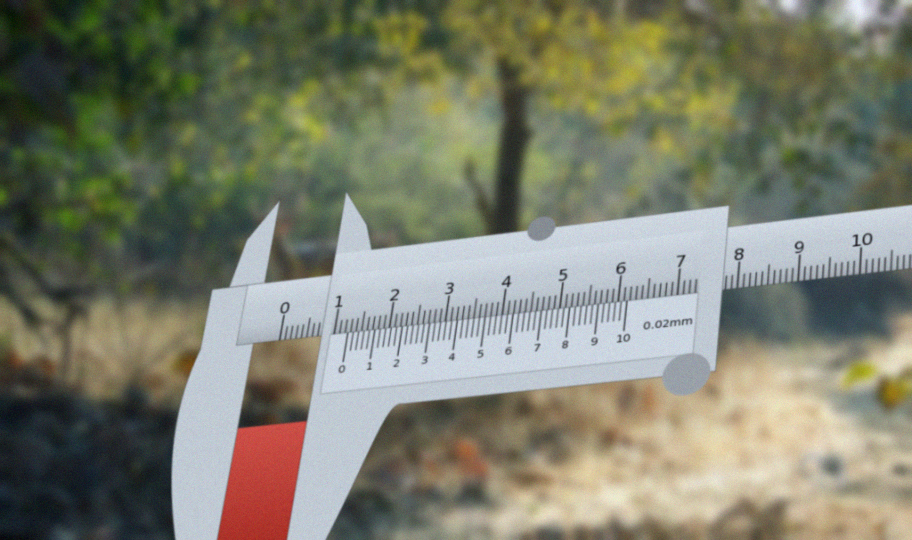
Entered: 12.5 mm
